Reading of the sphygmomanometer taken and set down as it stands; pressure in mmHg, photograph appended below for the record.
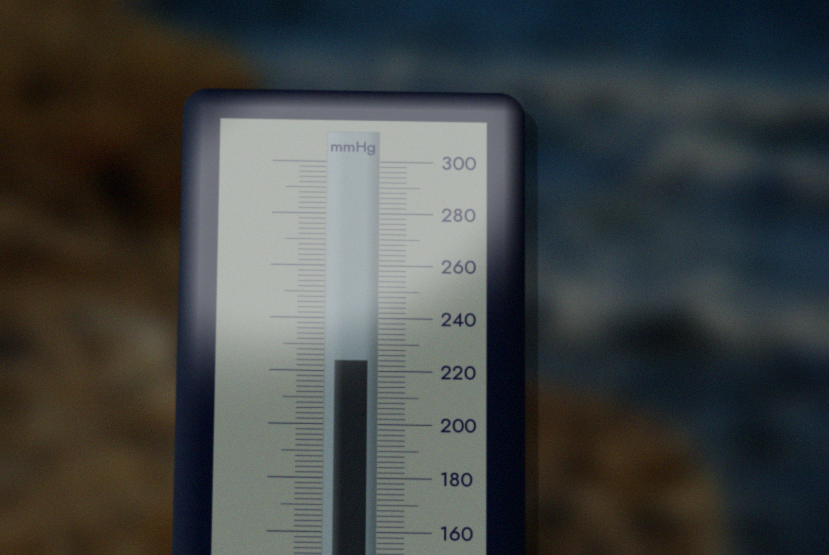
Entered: 224 mmHg
